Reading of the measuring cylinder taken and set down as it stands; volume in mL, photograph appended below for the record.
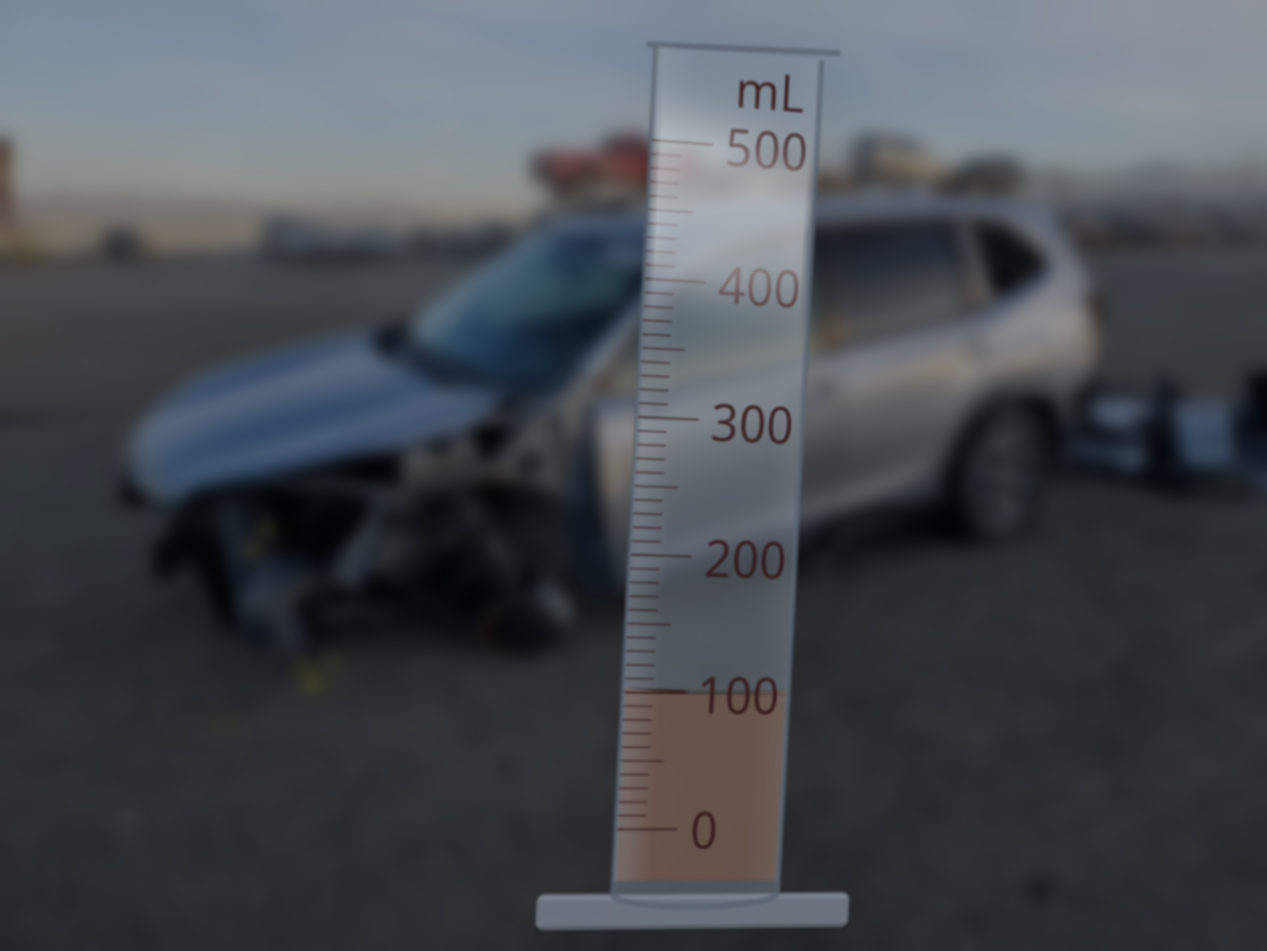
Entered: 100 mL
